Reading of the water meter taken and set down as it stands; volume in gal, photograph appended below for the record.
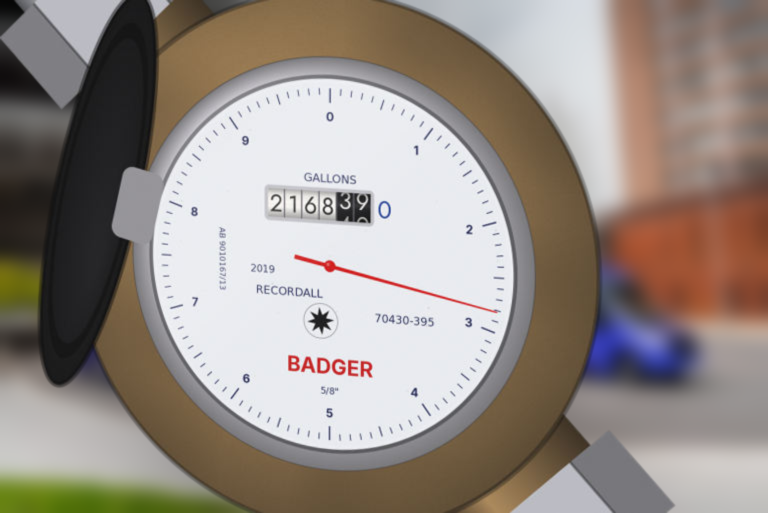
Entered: 2168392.8 gal
